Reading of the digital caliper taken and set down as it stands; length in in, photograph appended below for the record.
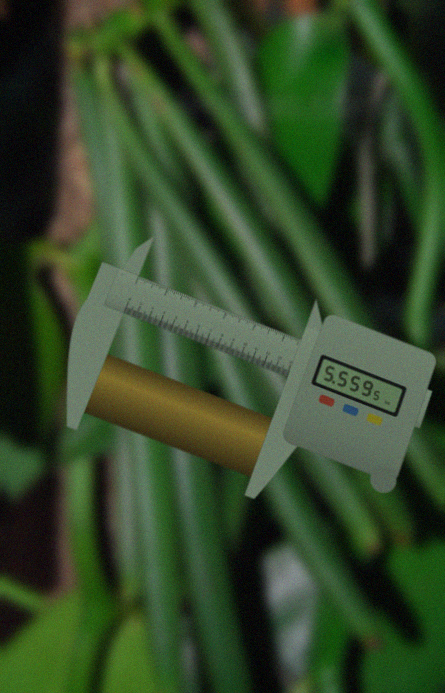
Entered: 5.5595 in
